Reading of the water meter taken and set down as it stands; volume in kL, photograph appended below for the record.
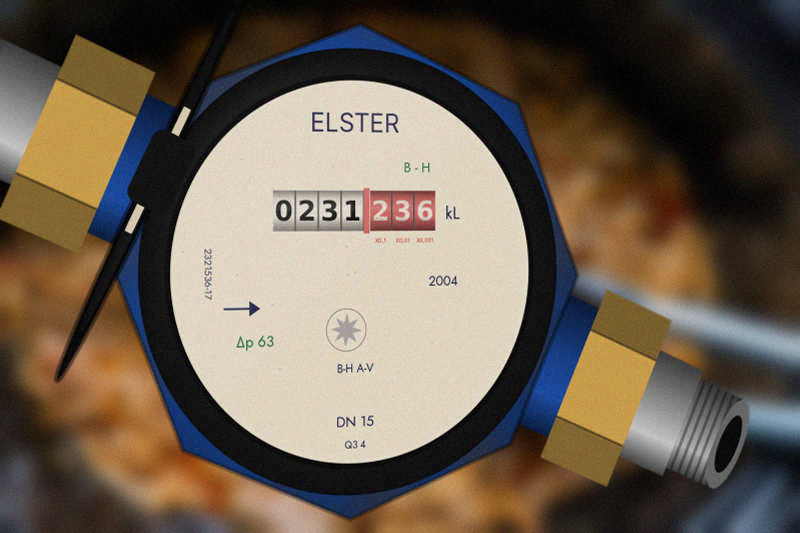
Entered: 231.236 kL
